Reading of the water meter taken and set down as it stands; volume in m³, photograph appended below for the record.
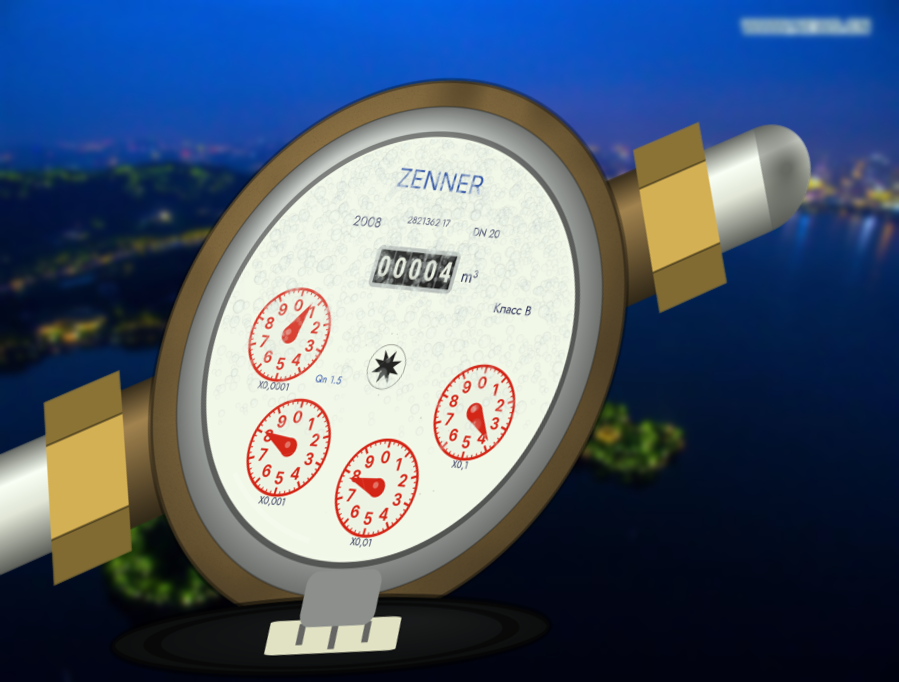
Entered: 4.3780 m³
